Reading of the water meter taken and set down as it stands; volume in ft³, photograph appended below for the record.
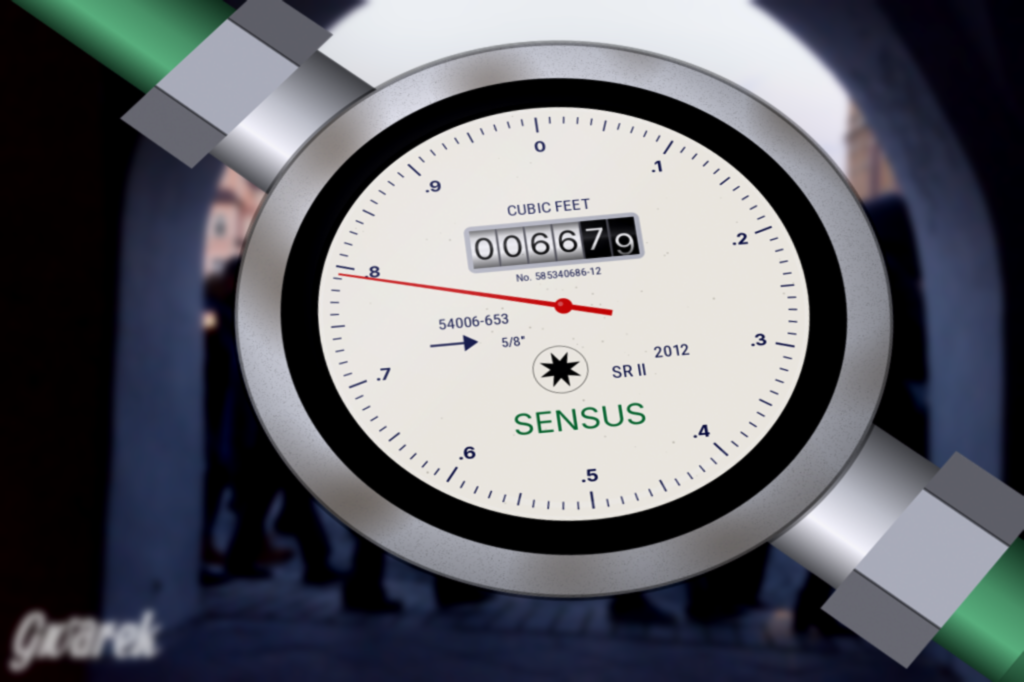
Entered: 6678.79 ft³
